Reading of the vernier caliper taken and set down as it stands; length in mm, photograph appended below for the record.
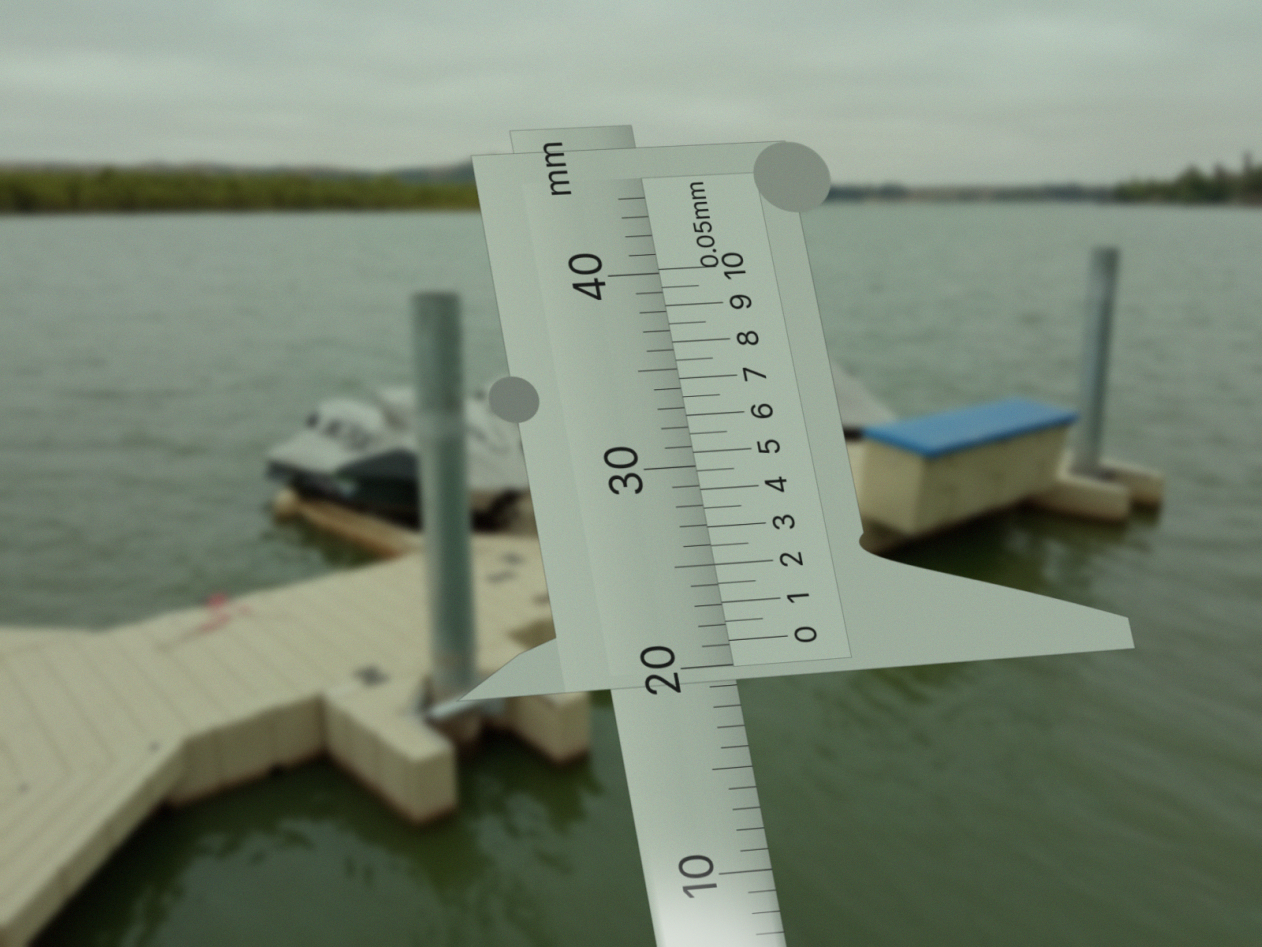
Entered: 21.2 mm
